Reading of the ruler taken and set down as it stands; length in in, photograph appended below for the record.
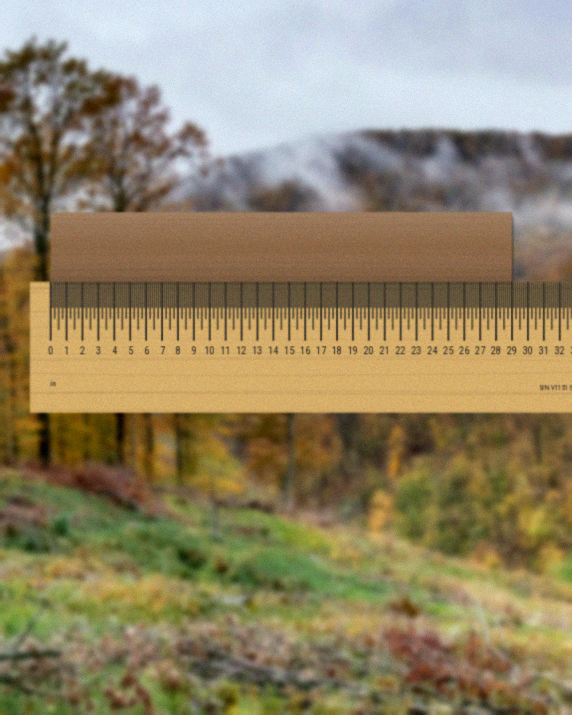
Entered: 29 in
